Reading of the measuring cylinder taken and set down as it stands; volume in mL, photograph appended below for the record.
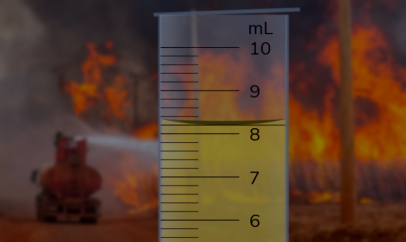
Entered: 8.2 mL
